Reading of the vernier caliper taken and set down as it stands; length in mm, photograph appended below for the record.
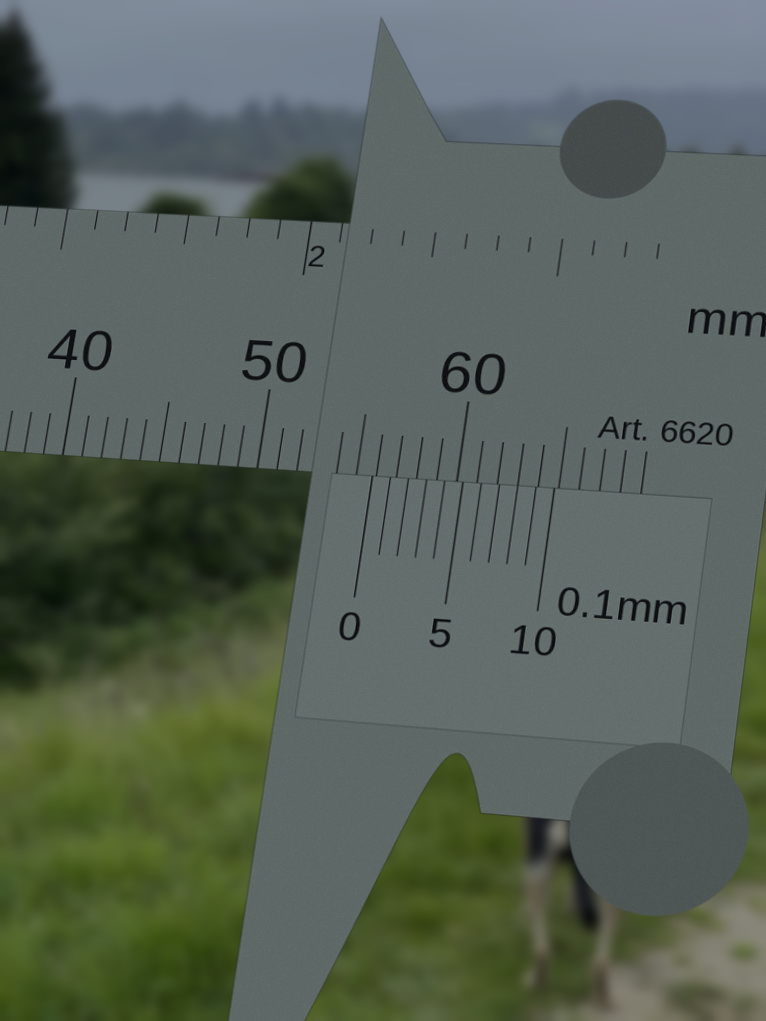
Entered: 55.8 mm
